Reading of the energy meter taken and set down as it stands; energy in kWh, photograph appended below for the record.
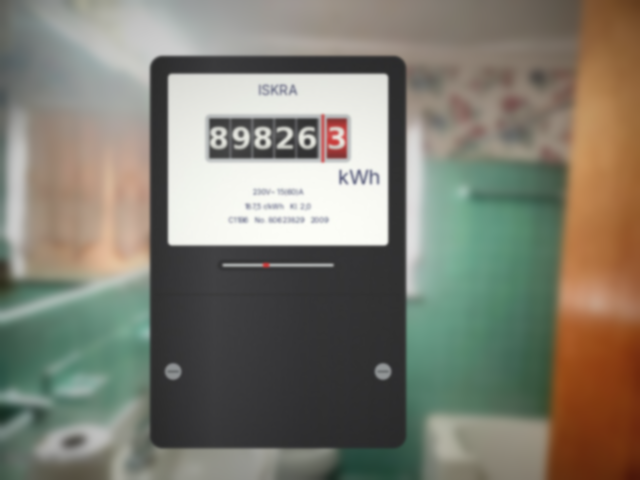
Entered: 89826.3 kWh
